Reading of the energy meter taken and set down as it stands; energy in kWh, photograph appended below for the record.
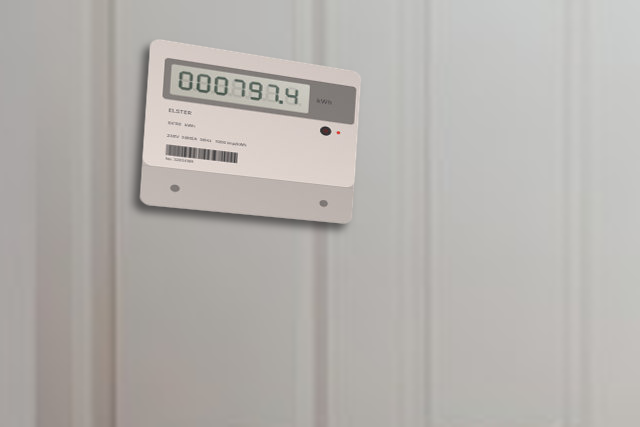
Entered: 797.4 kWh
